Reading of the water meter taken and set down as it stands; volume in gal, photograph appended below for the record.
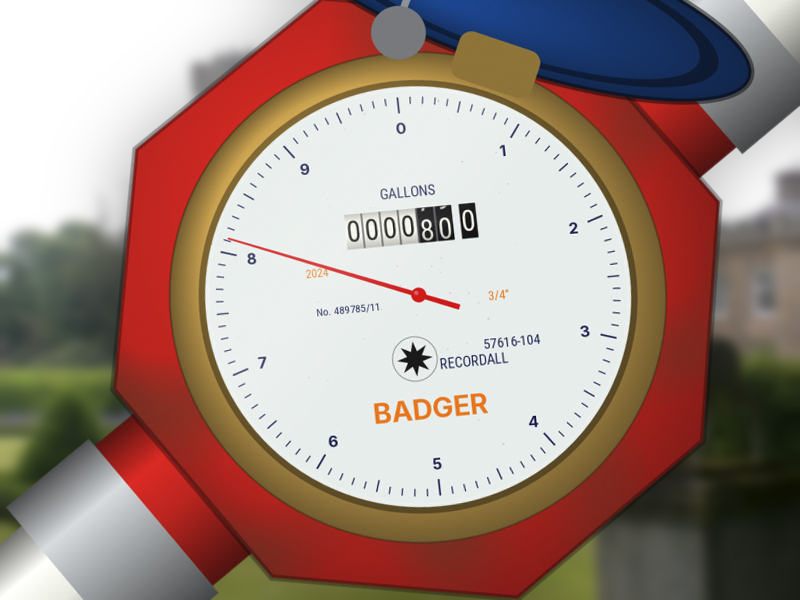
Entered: 798.1 gal
